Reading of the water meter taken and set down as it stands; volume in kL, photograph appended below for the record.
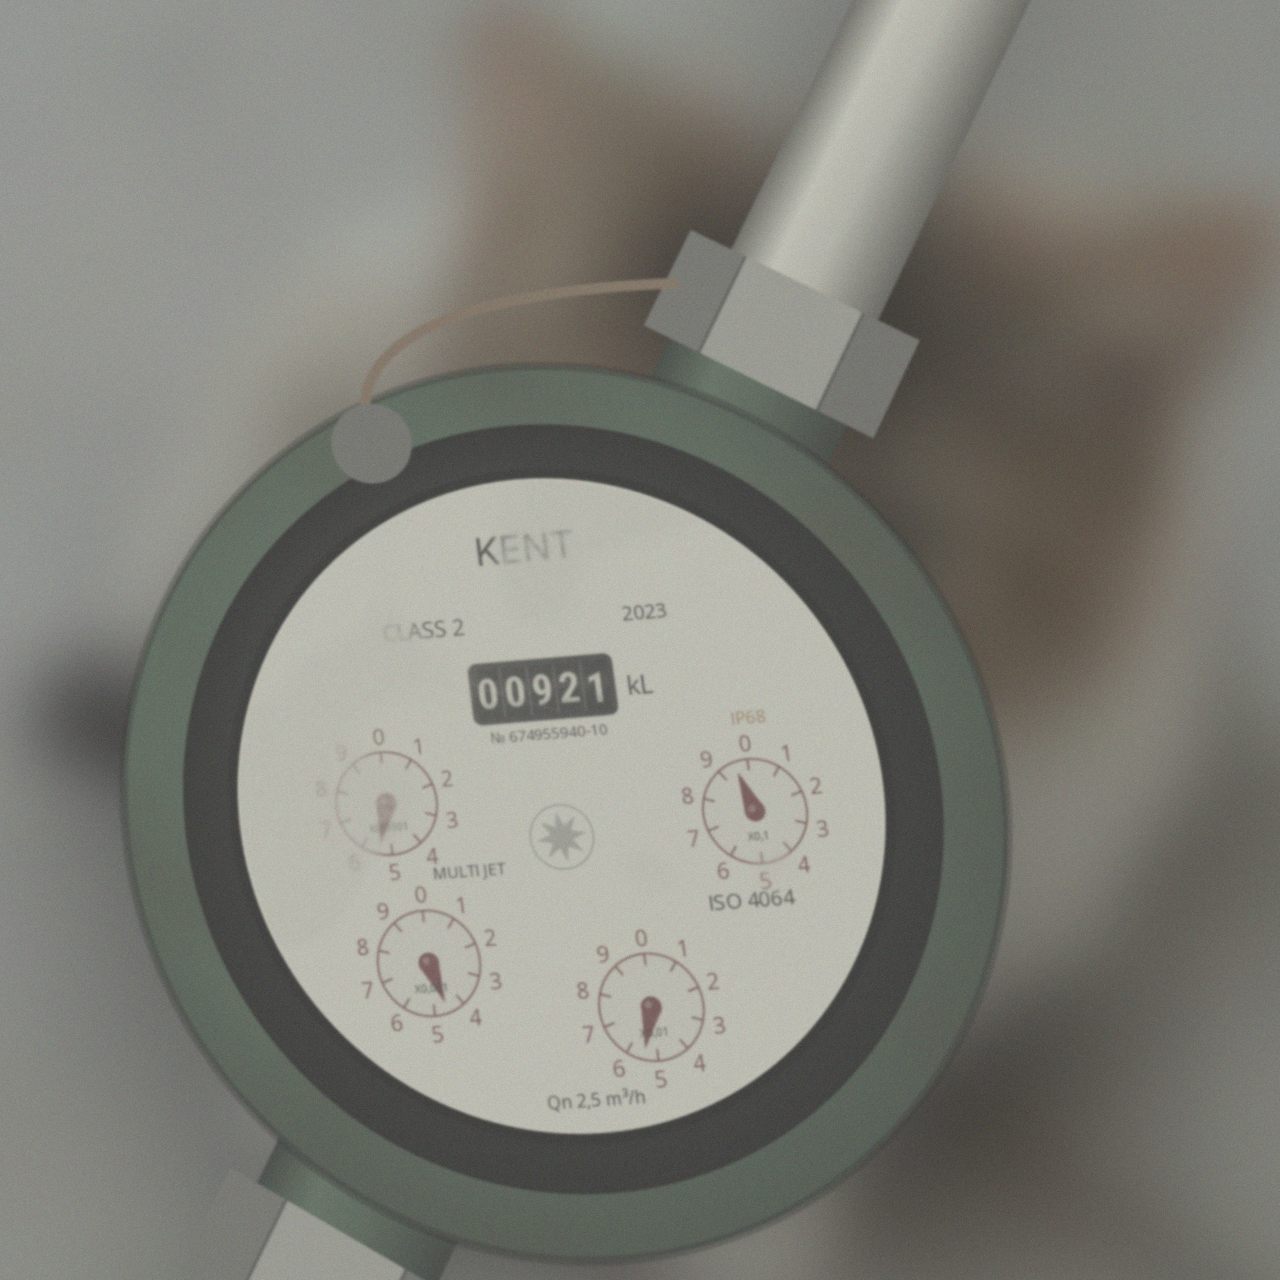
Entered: 920.9545 kL
